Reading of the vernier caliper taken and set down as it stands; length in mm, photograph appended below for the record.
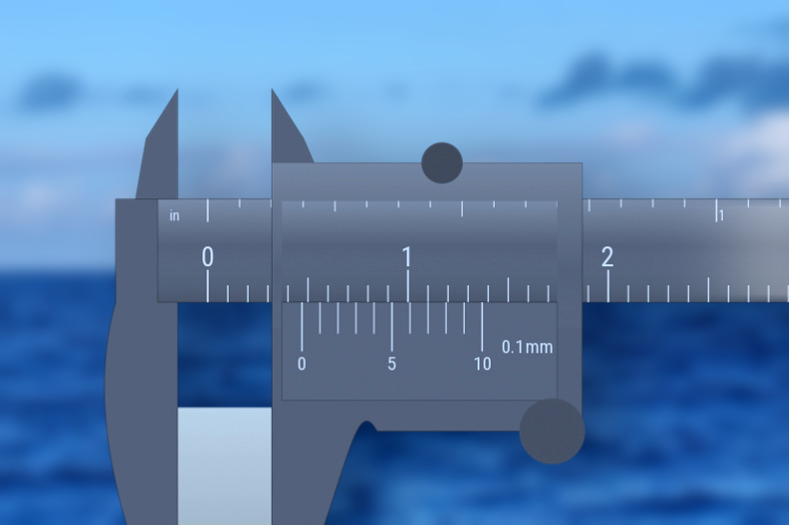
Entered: 4.7 mm
